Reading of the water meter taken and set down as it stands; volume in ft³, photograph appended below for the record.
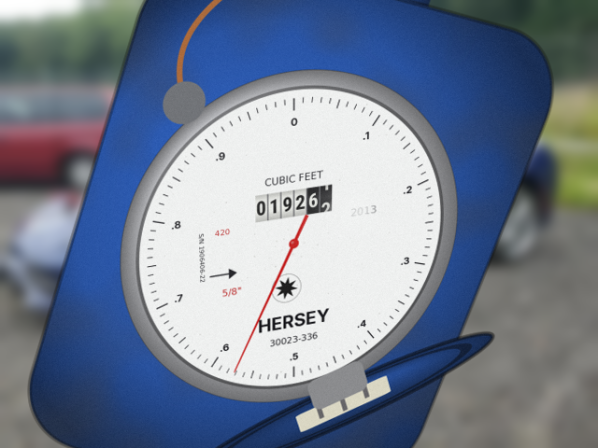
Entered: 19261.57 ft³
